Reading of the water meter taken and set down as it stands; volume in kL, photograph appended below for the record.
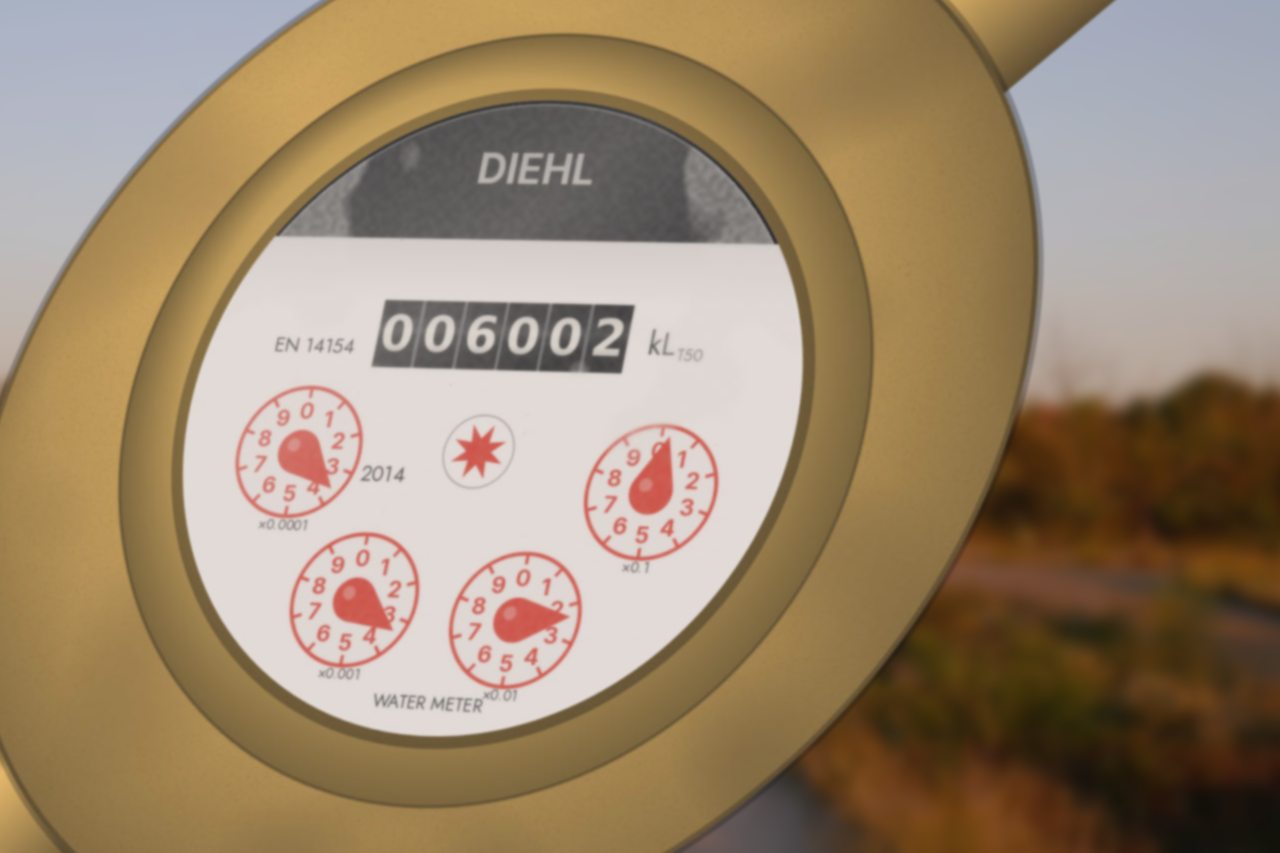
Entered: 6002.0233 kL
